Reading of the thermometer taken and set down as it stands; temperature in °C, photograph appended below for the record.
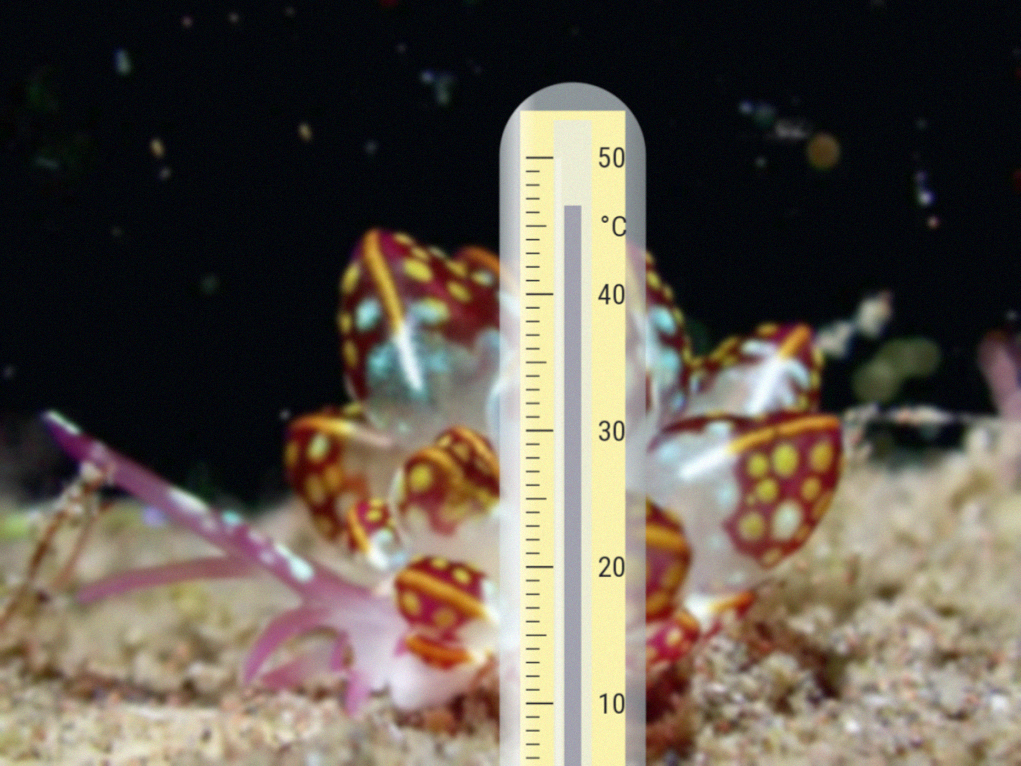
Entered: 46.5 °C
